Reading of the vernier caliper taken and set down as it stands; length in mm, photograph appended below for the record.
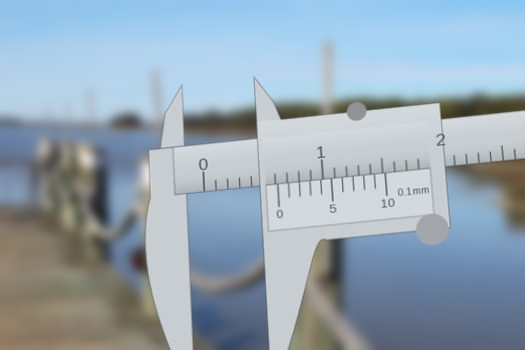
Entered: 6.2 mm
